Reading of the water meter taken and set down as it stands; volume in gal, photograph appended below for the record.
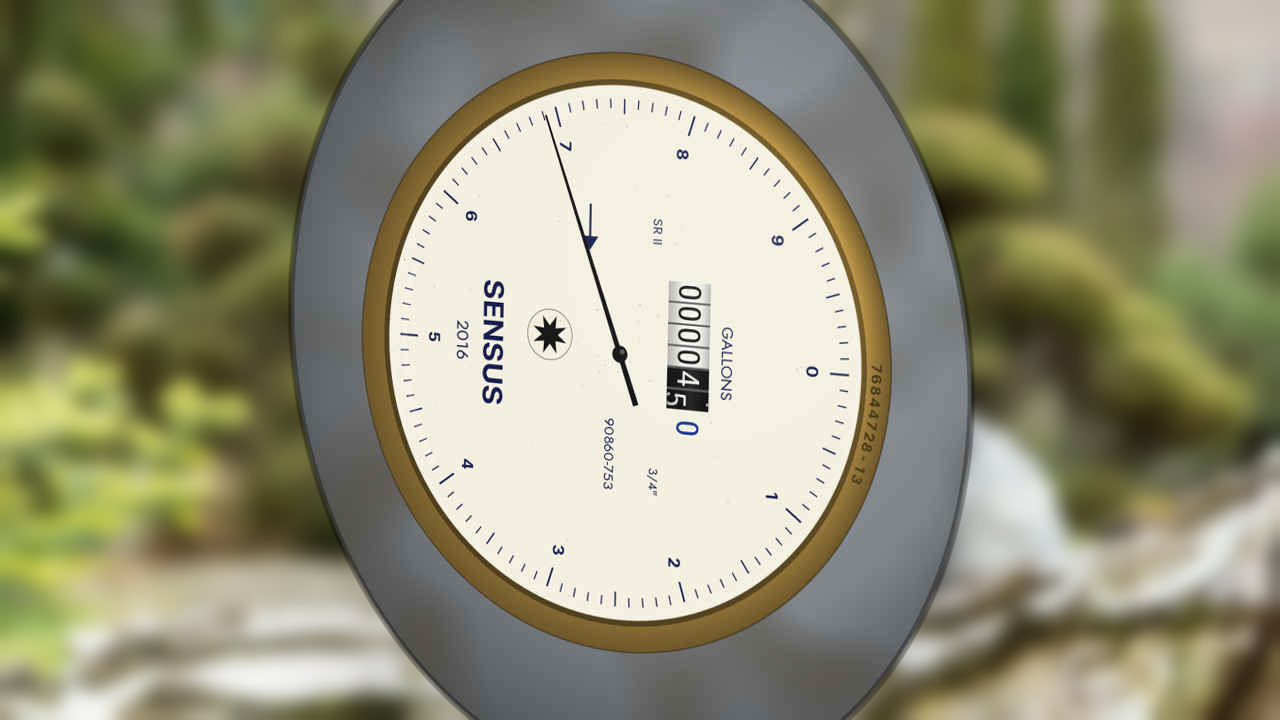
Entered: 446.9 gal
